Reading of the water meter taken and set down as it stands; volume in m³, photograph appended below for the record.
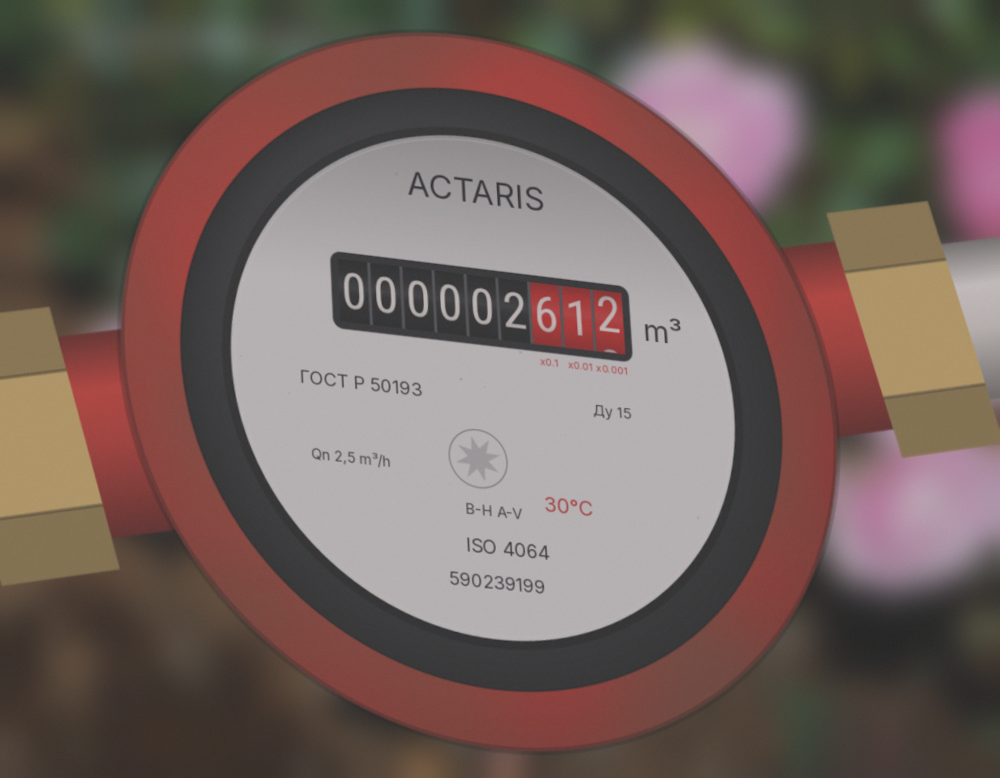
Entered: 2.612 m³
